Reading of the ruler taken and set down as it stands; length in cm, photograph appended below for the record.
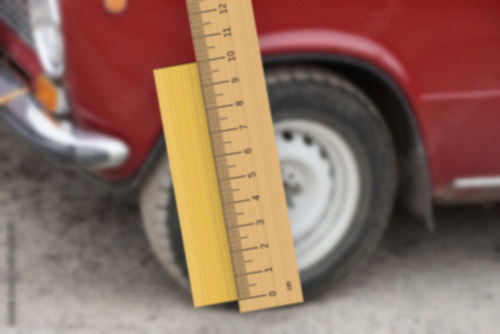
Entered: 10 cm
